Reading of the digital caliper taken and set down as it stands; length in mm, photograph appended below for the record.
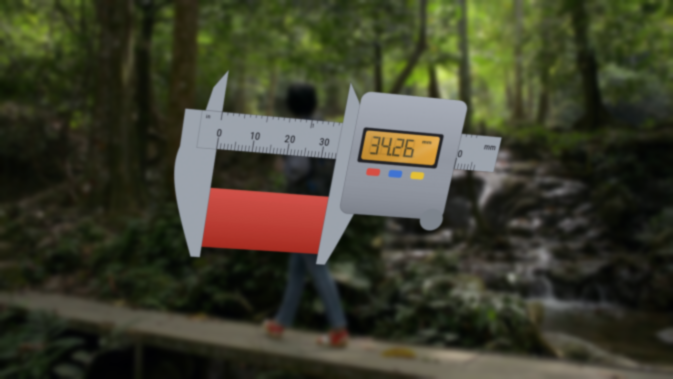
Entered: 34.26 mm
